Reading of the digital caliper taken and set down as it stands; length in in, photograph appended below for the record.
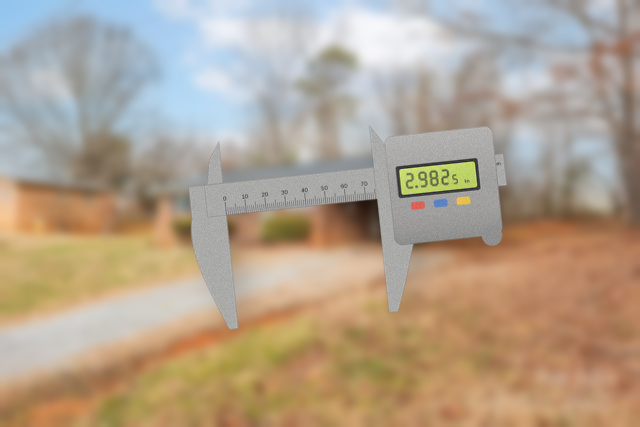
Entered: 2.9825 in
